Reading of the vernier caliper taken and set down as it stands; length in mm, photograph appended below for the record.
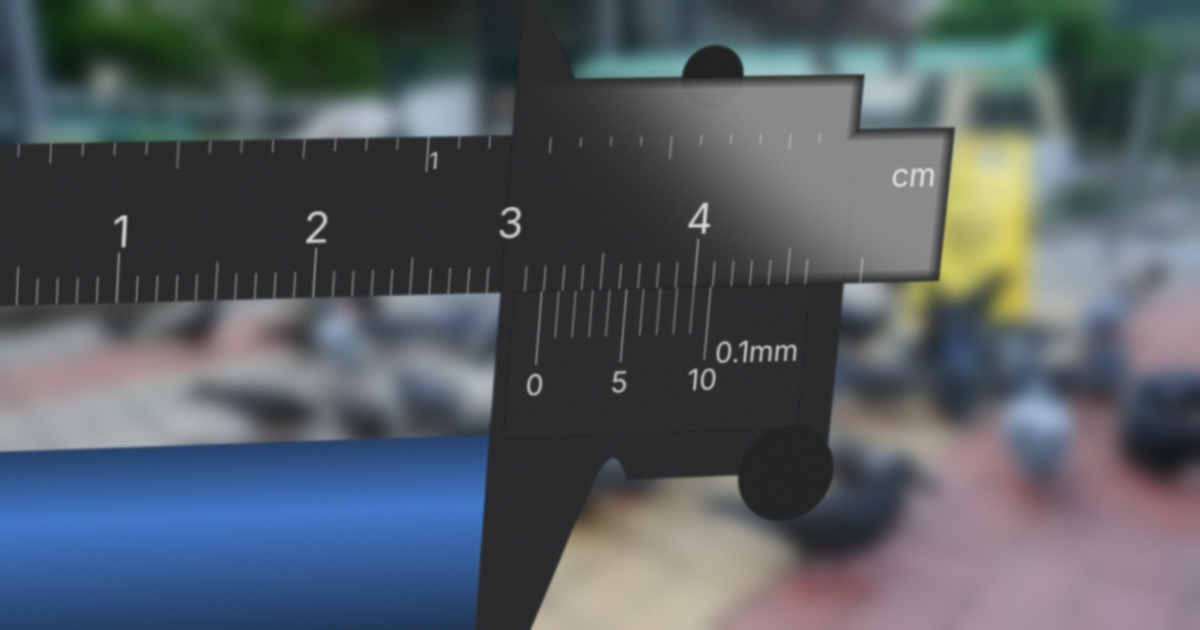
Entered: 31.9 mm
